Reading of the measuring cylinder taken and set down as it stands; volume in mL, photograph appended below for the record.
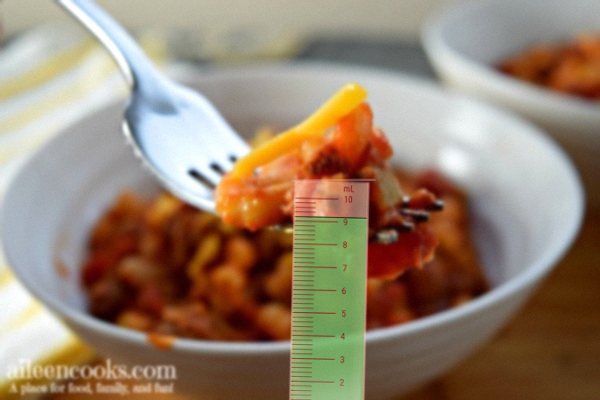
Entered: 9.2 mL
